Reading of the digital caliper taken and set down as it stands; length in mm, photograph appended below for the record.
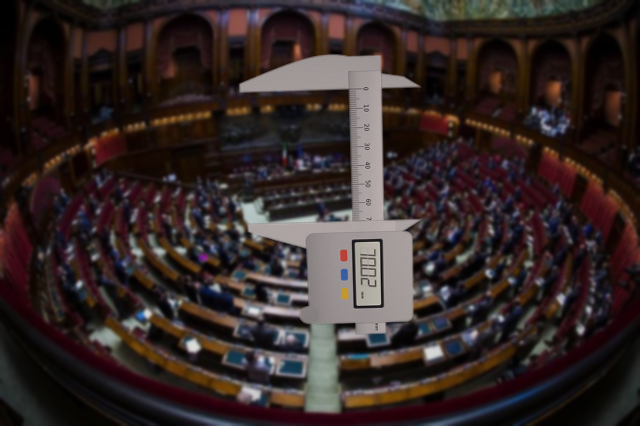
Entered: 70.02 mm
